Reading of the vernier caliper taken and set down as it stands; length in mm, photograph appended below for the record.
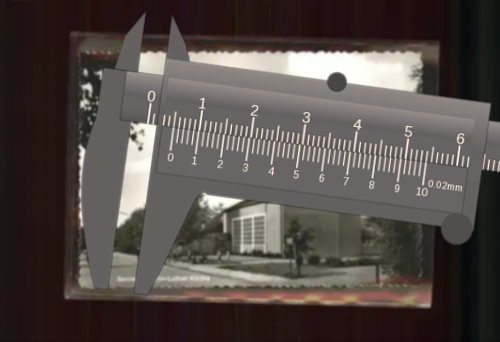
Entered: 5.0 mm
